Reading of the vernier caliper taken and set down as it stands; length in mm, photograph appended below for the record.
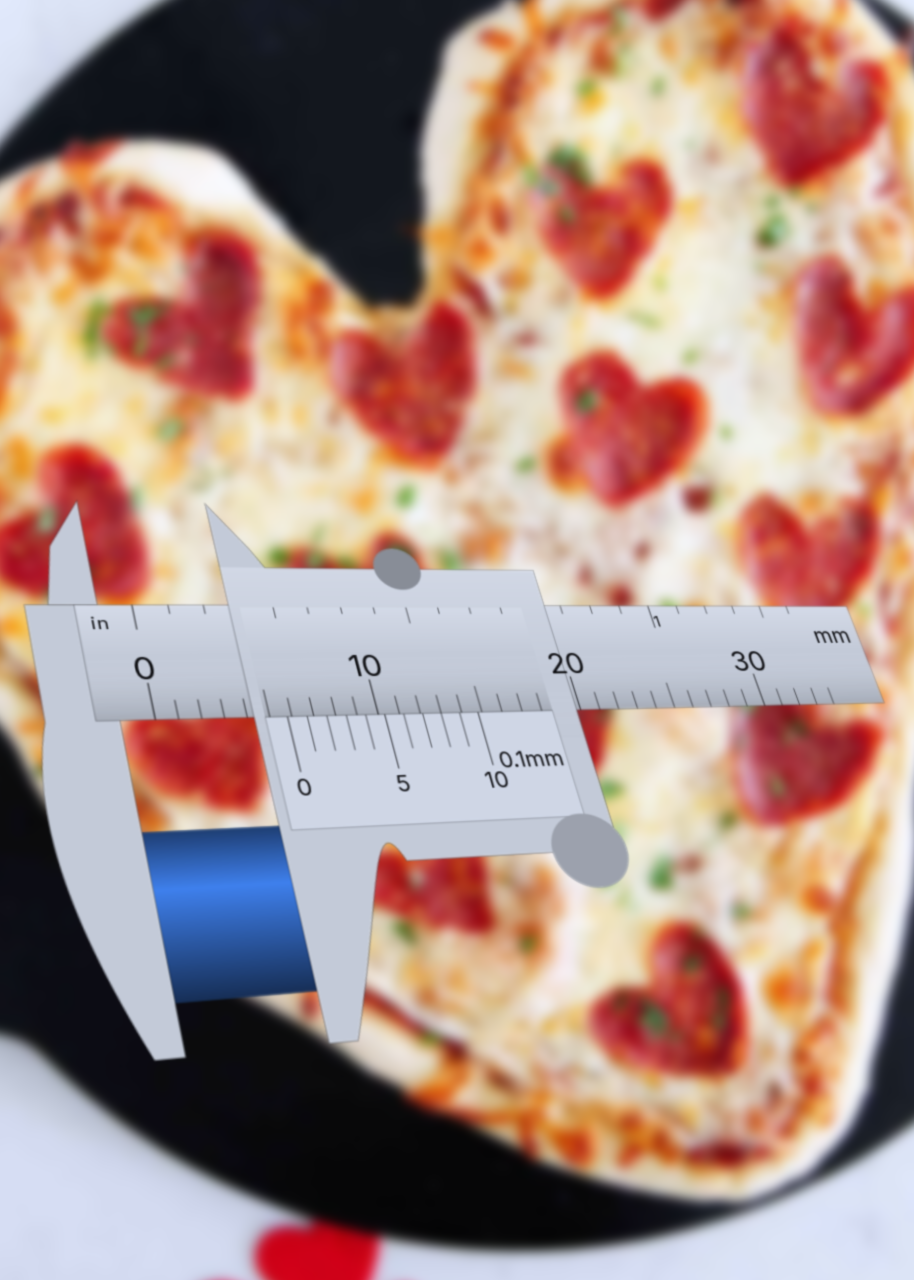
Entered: 5.8 mm
